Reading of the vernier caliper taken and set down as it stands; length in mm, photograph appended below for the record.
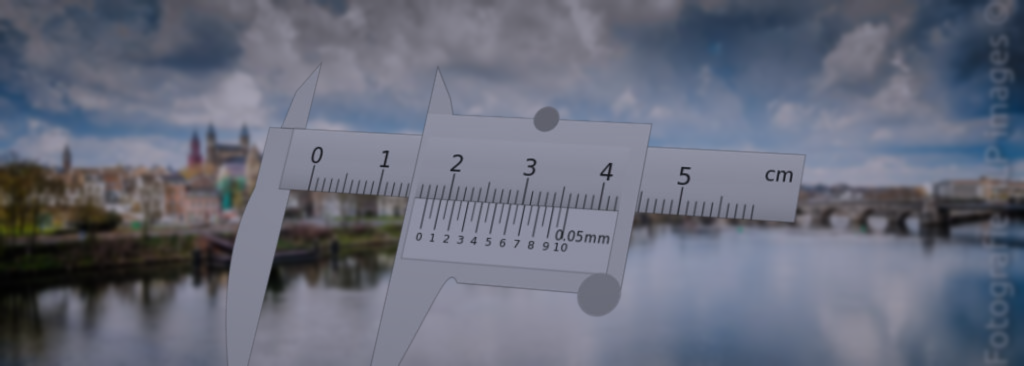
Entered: 17.0 mm
